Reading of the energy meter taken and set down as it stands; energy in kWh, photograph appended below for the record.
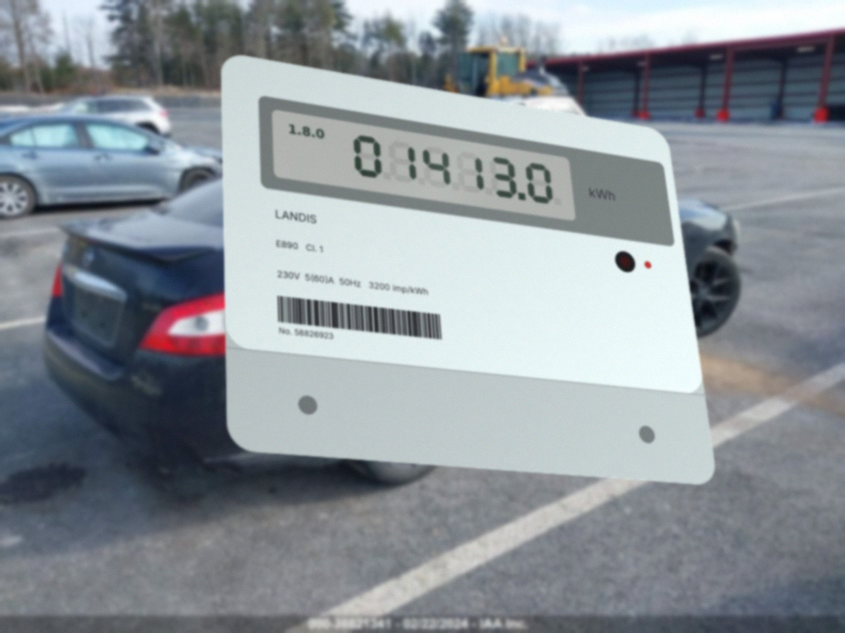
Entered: 1413.0 kWh
